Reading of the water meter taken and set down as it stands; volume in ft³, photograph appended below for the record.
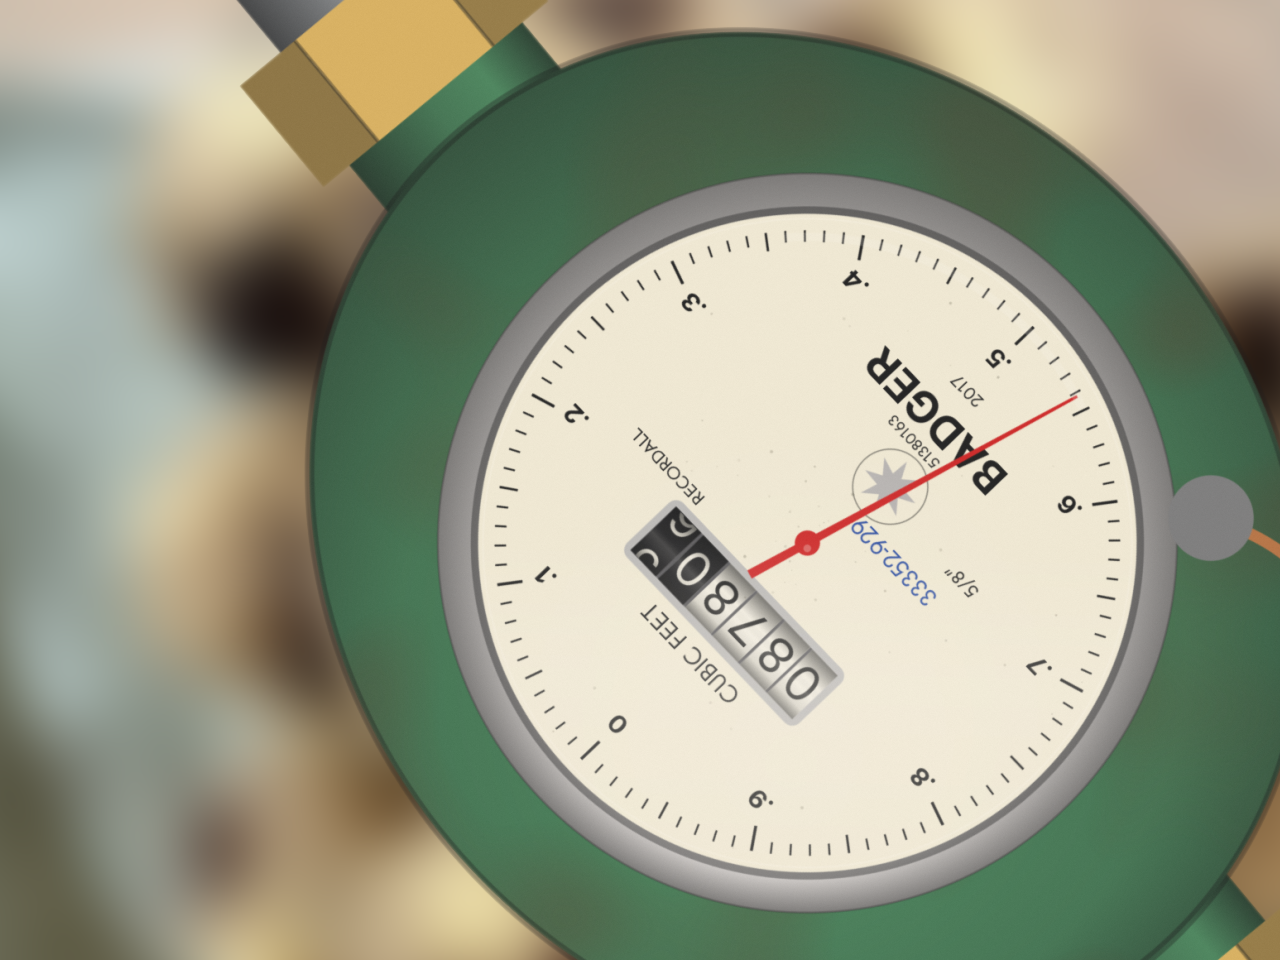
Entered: 87805.54 ft³
